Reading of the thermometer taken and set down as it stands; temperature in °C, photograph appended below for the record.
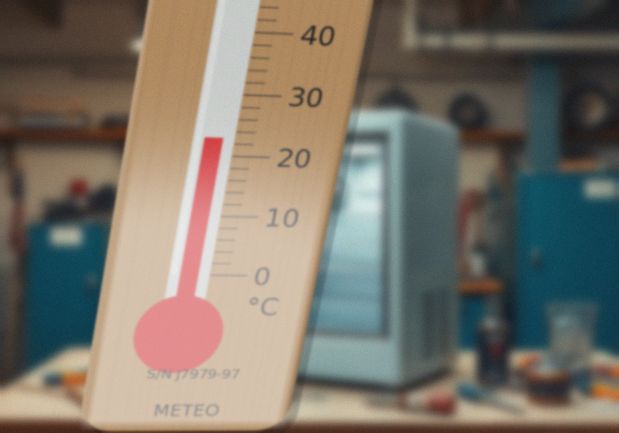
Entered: 23 °C
